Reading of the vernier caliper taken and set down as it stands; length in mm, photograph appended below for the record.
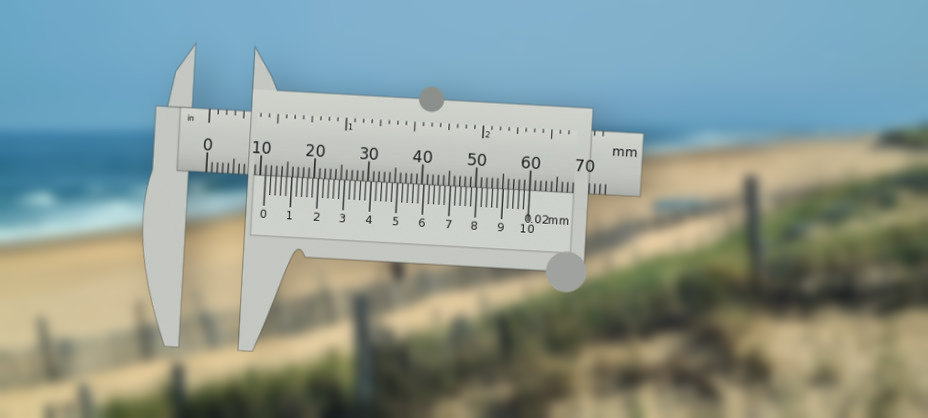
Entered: 11.0 mm
